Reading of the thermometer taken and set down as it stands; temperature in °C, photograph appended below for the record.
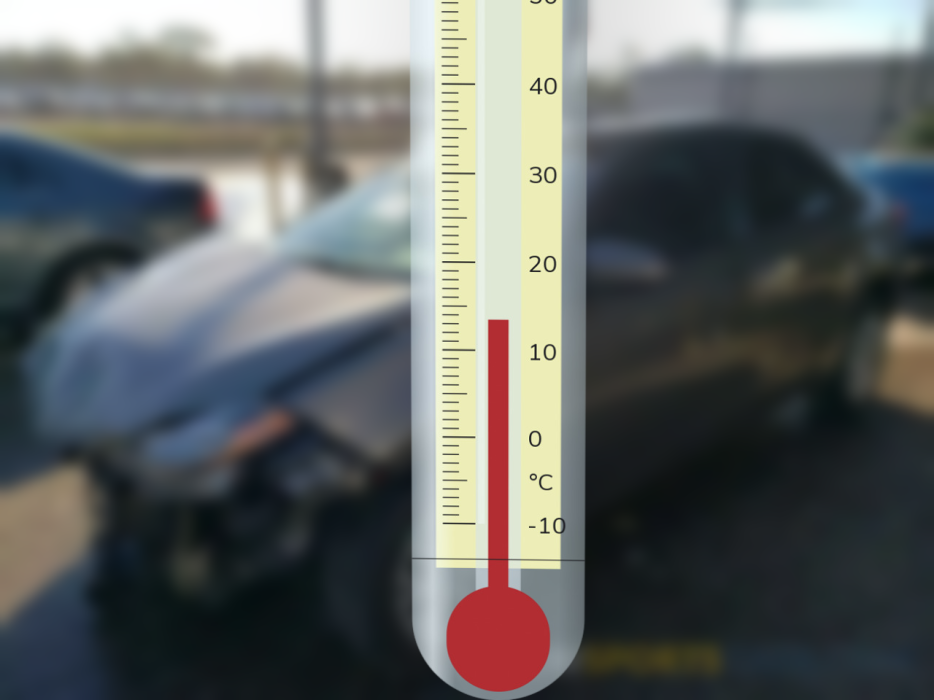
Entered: 13.5 °C
